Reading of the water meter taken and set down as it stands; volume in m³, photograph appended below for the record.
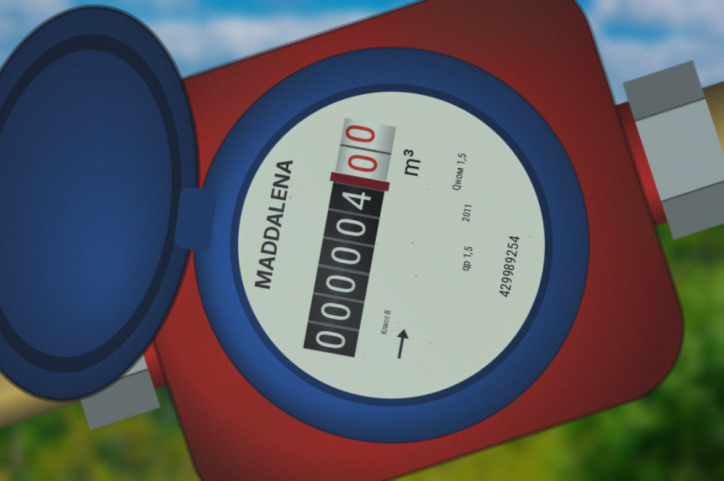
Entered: 4.00 m³
